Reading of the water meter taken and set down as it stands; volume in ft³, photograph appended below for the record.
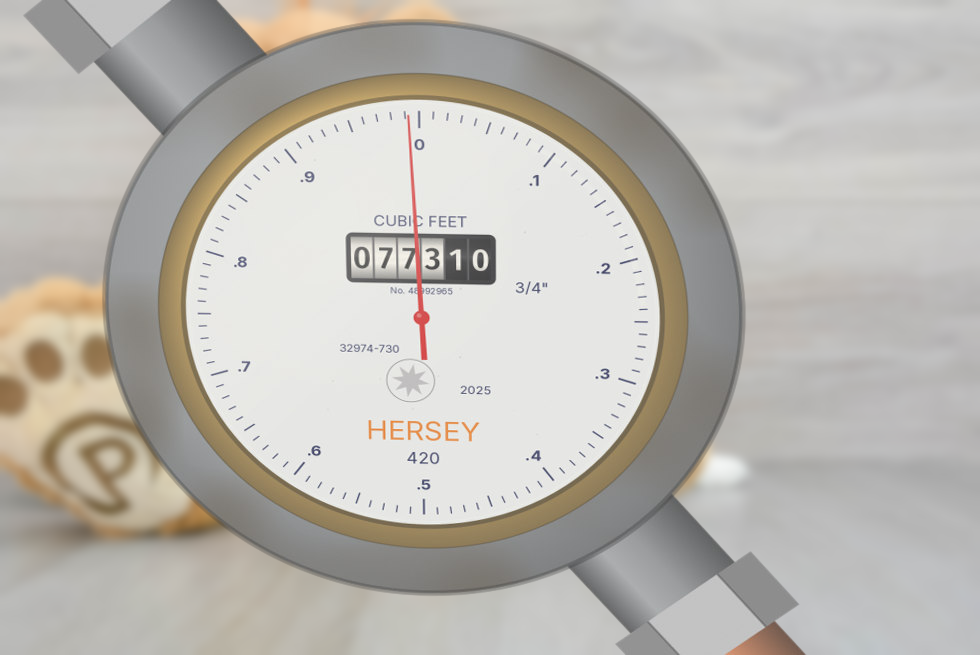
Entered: 77309.99 ft³
